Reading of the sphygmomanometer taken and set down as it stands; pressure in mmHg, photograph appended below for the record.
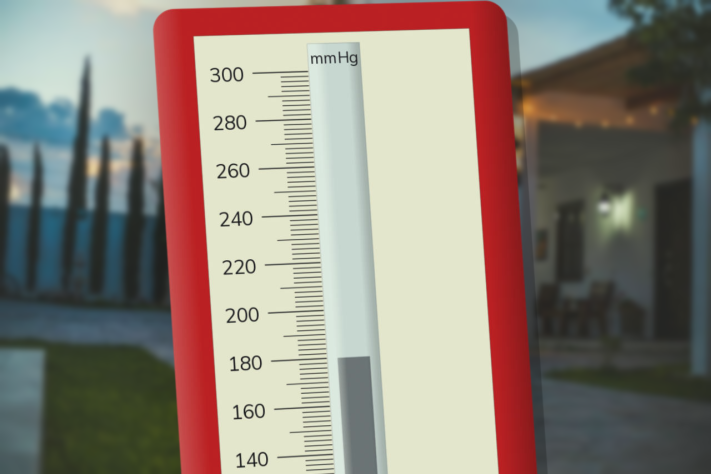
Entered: 180 mmHg
